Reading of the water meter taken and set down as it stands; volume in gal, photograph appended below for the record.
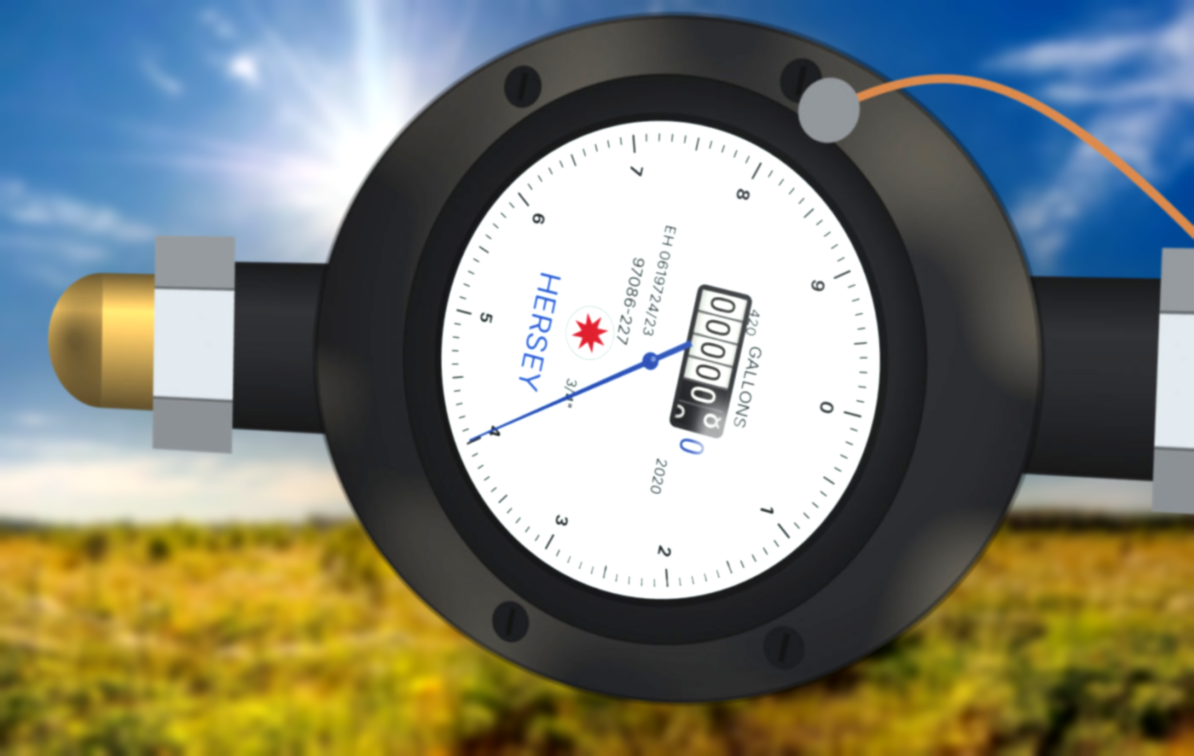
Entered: 84.0 gal
